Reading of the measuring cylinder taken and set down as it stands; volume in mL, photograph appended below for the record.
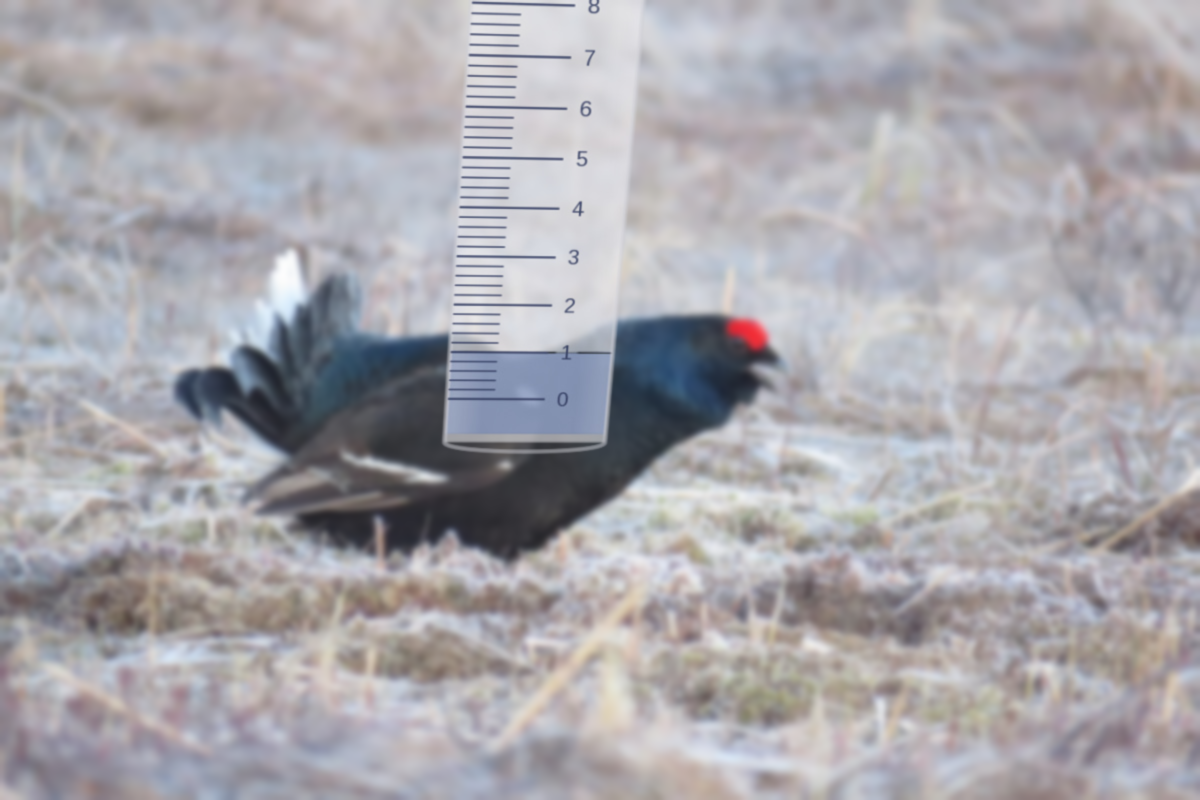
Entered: 1 mL
